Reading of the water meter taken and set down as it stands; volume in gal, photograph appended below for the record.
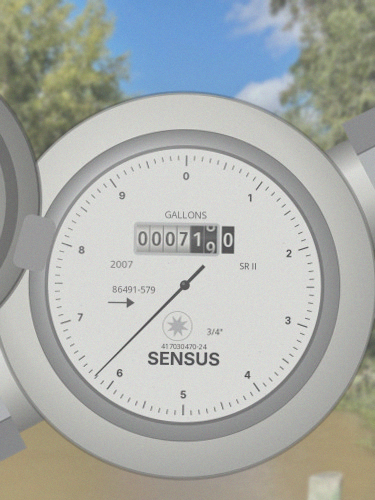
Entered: 7186.2 gal
